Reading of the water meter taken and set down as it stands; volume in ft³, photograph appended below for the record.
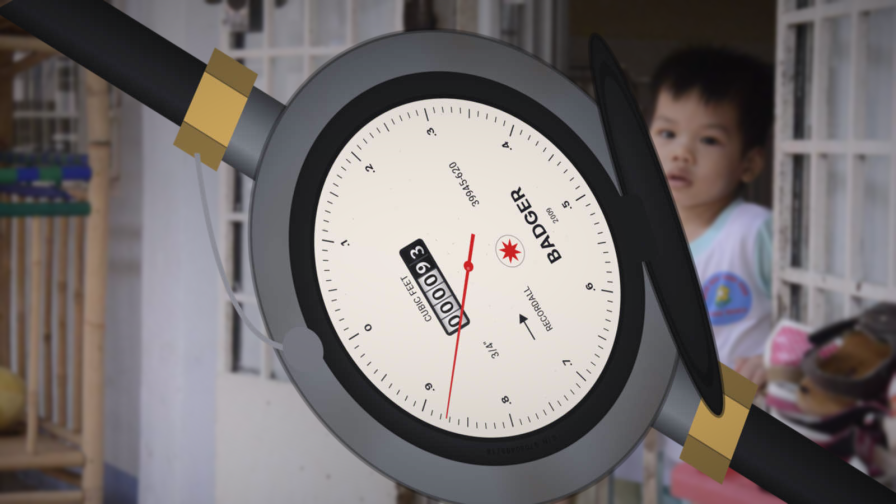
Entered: 92.87 ft³
